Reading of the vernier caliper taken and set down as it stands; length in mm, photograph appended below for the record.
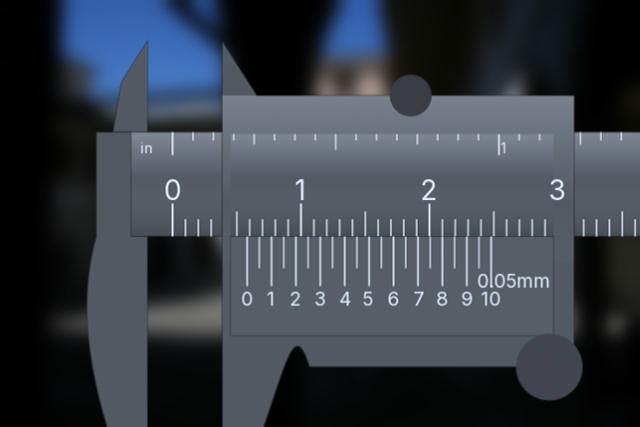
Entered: 5.8 mm
